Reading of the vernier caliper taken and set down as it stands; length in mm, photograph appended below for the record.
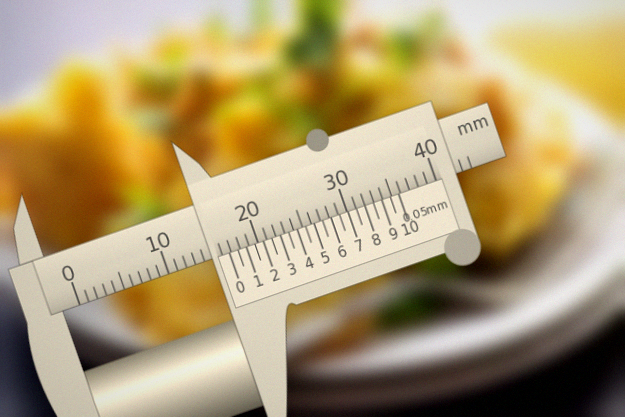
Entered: 16.8 mm
